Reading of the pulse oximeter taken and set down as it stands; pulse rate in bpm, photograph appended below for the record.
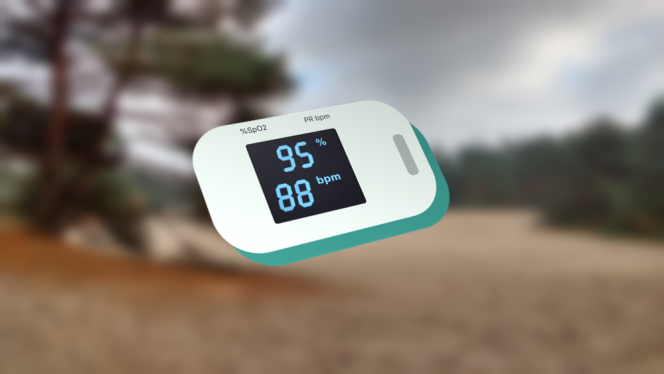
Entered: 88 bpm
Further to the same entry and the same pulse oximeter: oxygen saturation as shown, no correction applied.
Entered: 95 %
